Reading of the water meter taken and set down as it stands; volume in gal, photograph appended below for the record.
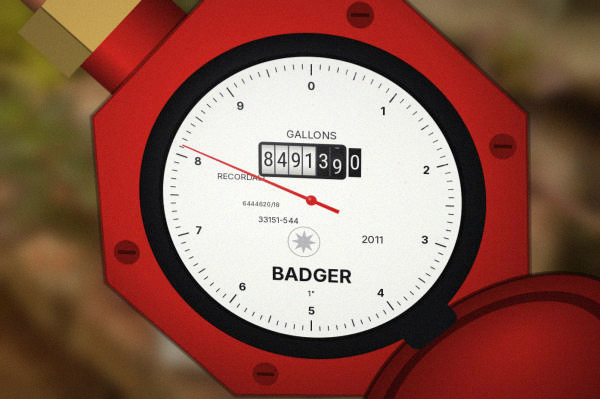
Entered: 8491388.1 gal
